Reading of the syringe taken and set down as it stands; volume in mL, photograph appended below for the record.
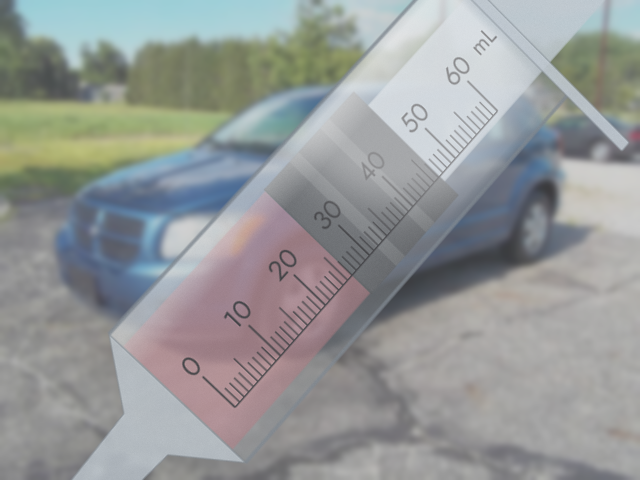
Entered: 26 mL
